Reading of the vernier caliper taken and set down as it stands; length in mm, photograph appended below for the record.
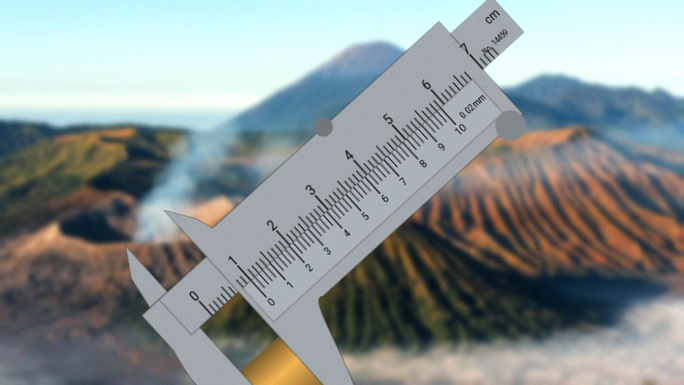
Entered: 10.0 mm
